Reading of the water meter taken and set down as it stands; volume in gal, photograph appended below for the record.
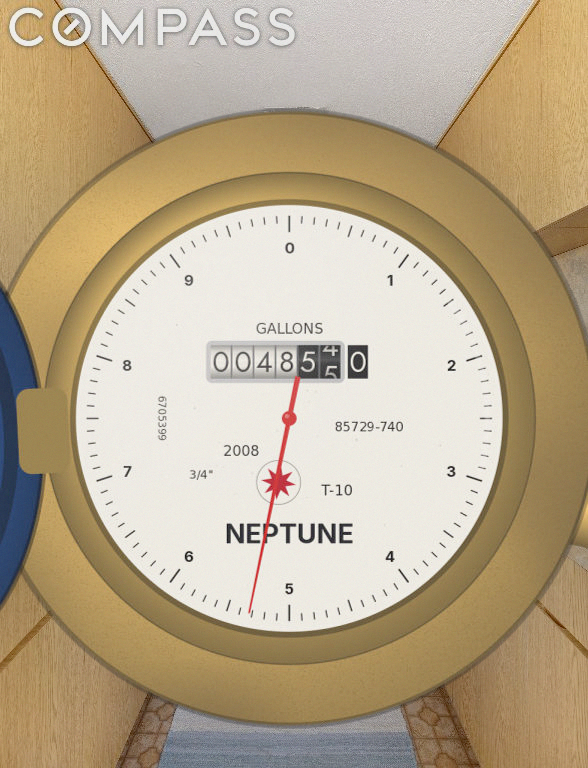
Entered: 48545.3 gal
